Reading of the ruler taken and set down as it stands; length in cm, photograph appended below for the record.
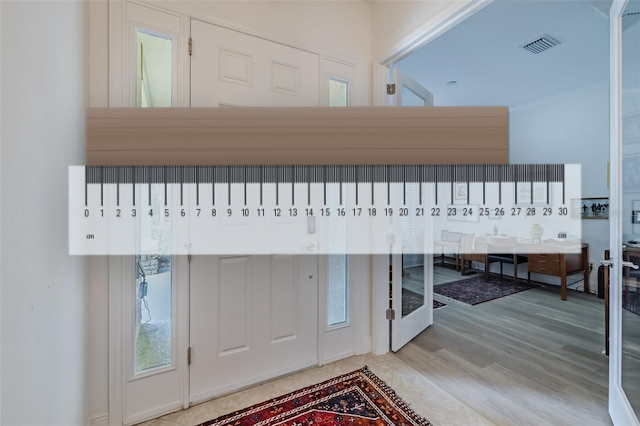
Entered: 26.5 cm
